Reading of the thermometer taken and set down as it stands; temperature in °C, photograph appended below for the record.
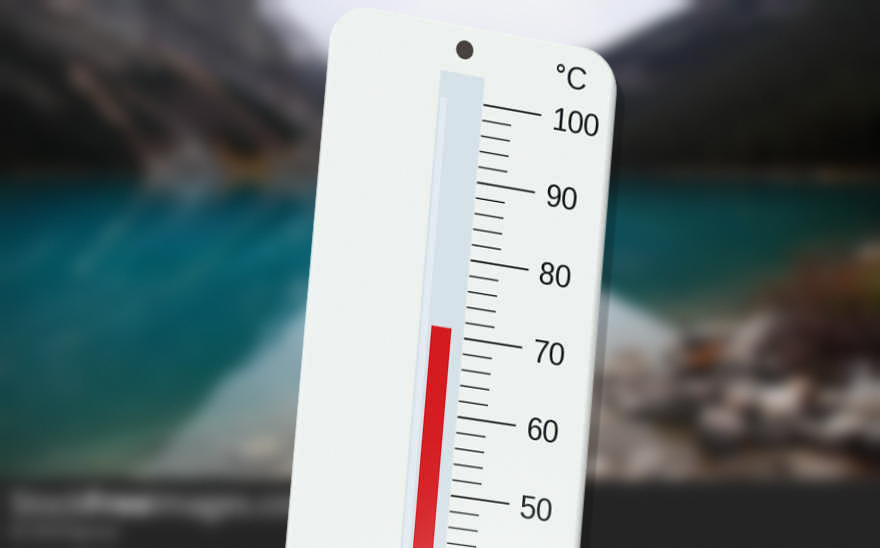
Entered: 71 °C
